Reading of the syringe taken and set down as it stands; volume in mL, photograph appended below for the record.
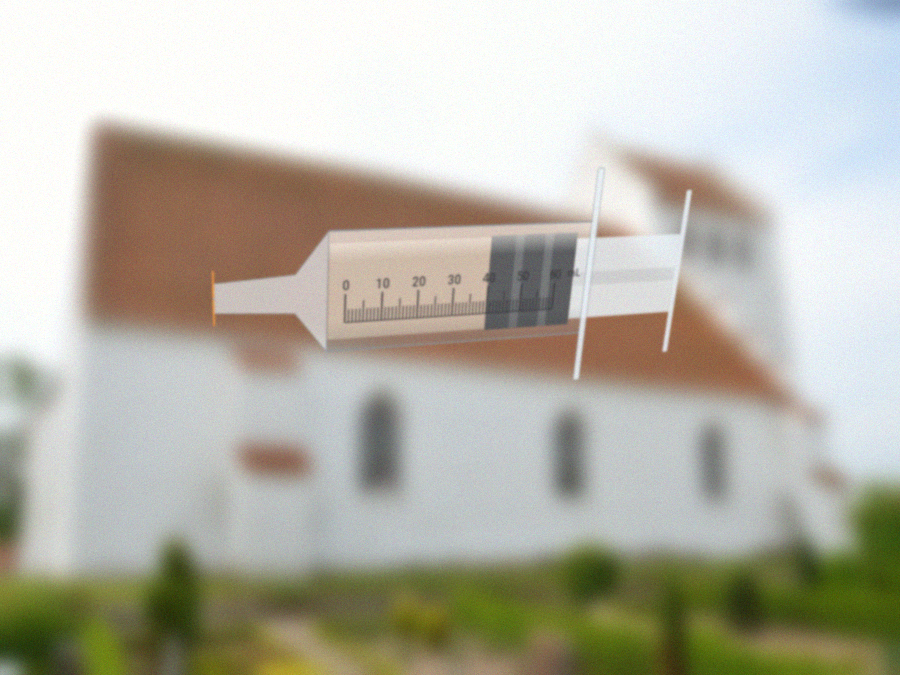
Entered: 40 mL
